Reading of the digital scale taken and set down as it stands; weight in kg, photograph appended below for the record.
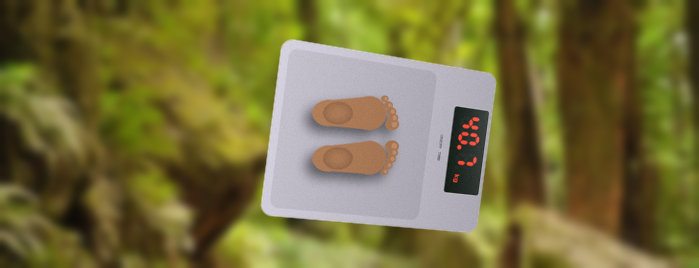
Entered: 40.7 kg
